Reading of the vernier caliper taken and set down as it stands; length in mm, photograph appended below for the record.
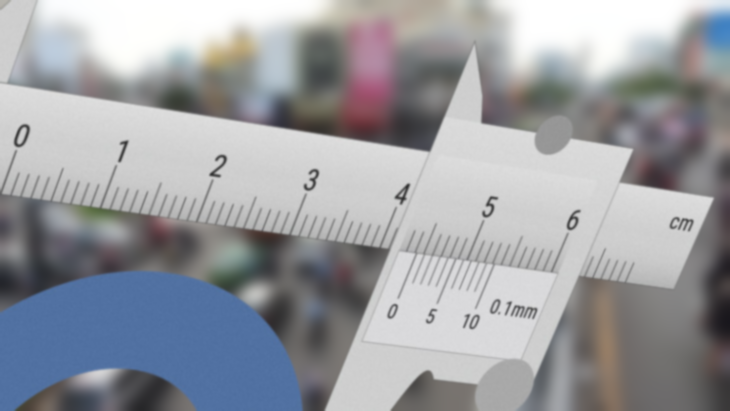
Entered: 44.2 mm
